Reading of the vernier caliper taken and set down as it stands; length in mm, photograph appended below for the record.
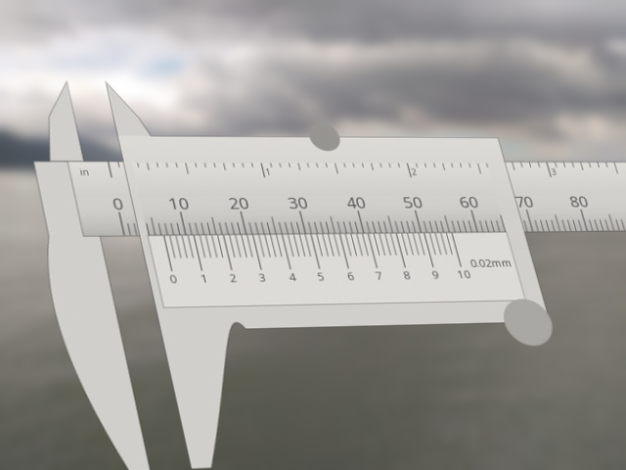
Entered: 6.4 mm
